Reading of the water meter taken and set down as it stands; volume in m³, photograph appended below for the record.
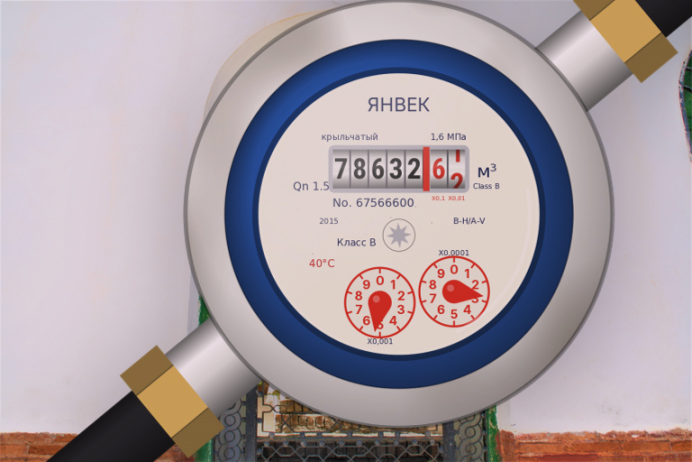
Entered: 78632.6152 m³
